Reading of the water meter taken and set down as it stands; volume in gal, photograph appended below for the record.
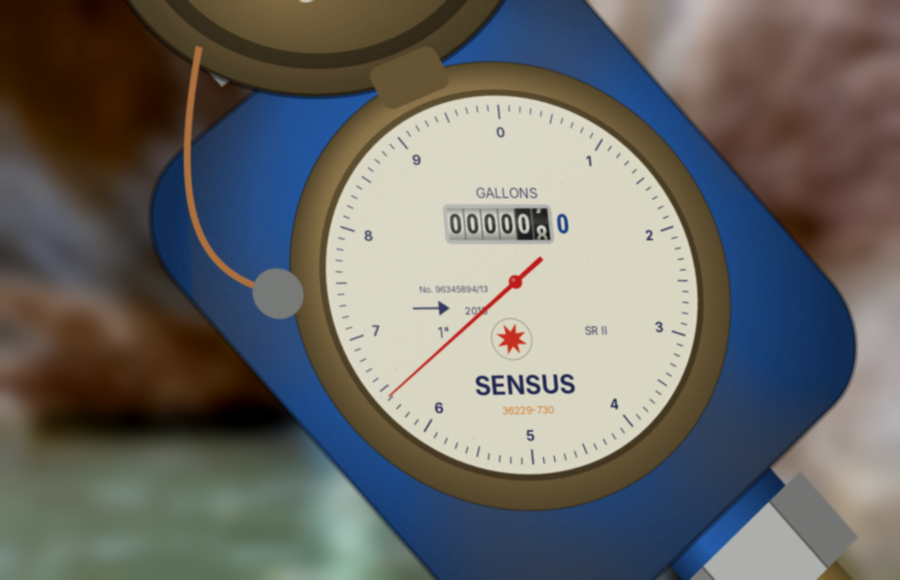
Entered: 76.4 gal
